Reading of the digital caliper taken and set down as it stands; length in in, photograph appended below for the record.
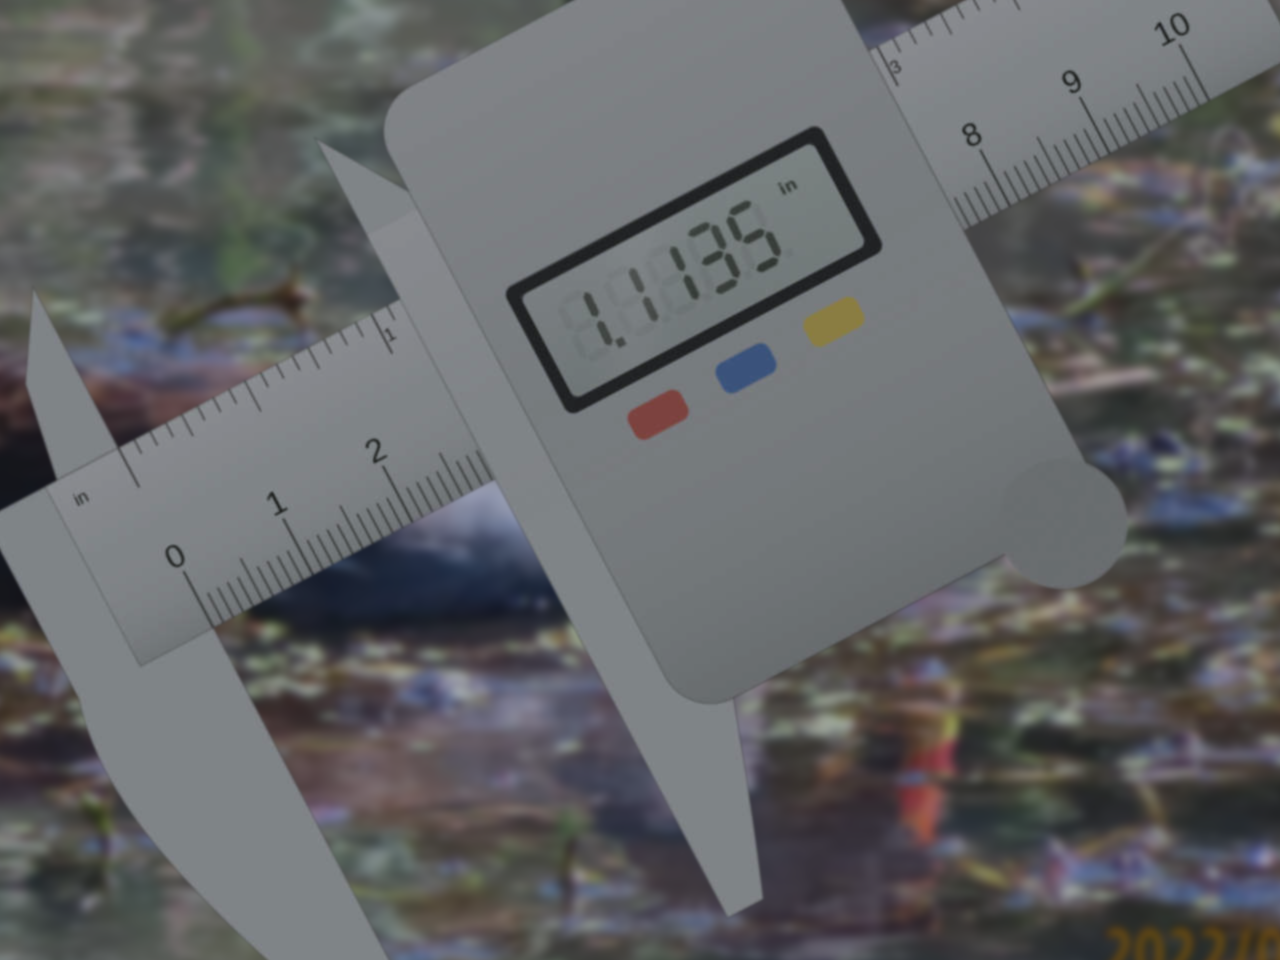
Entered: 1.1135 in
